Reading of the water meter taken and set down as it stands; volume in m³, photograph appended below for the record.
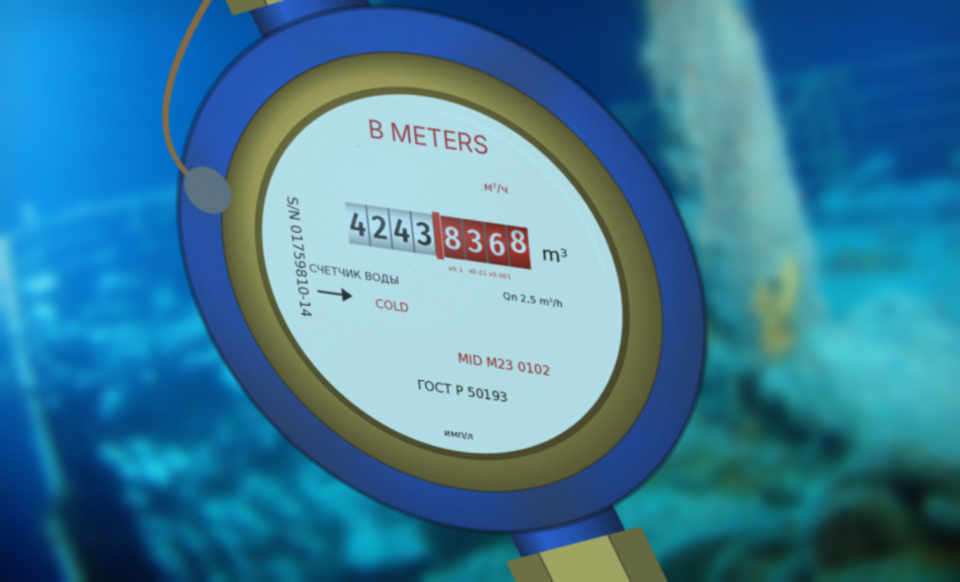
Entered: 4243.8368 m³
